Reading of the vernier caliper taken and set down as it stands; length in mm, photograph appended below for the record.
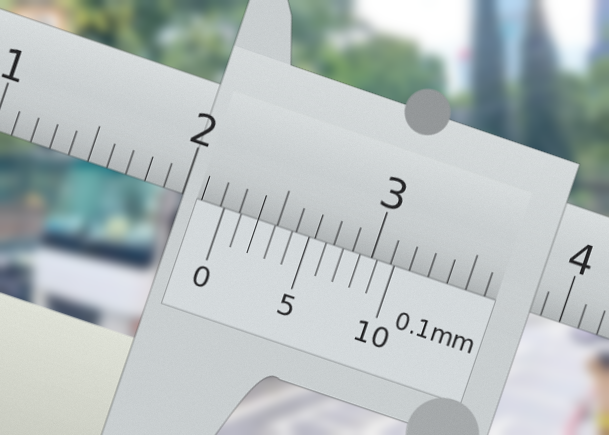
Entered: 22.2 mm
